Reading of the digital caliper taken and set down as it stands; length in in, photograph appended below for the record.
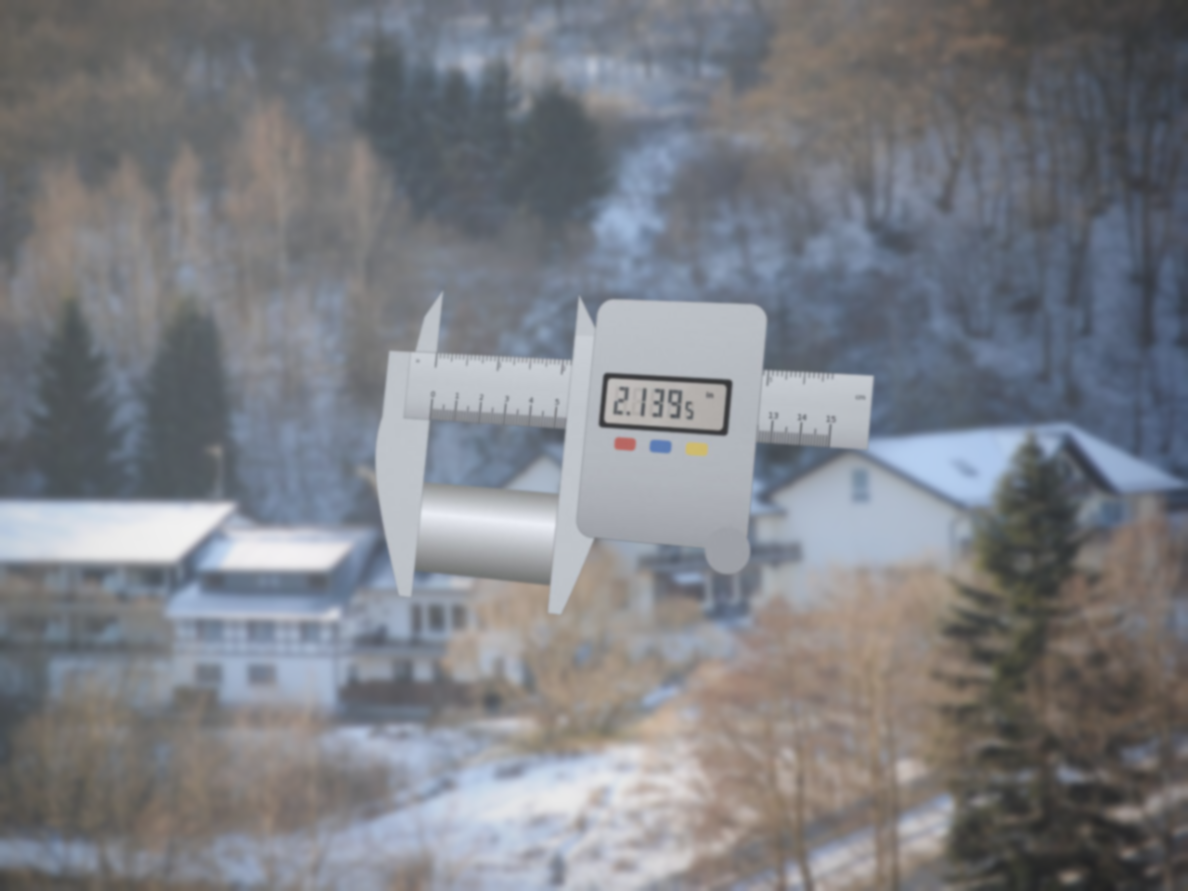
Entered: 2.1395 in
